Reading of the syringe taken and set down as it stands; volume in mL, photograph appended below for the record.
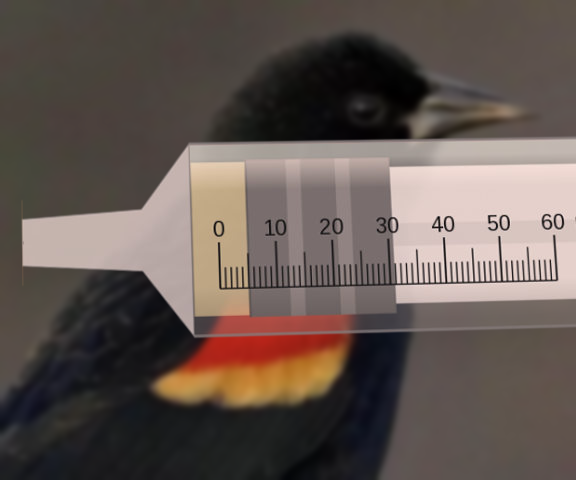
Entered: 5 mL
